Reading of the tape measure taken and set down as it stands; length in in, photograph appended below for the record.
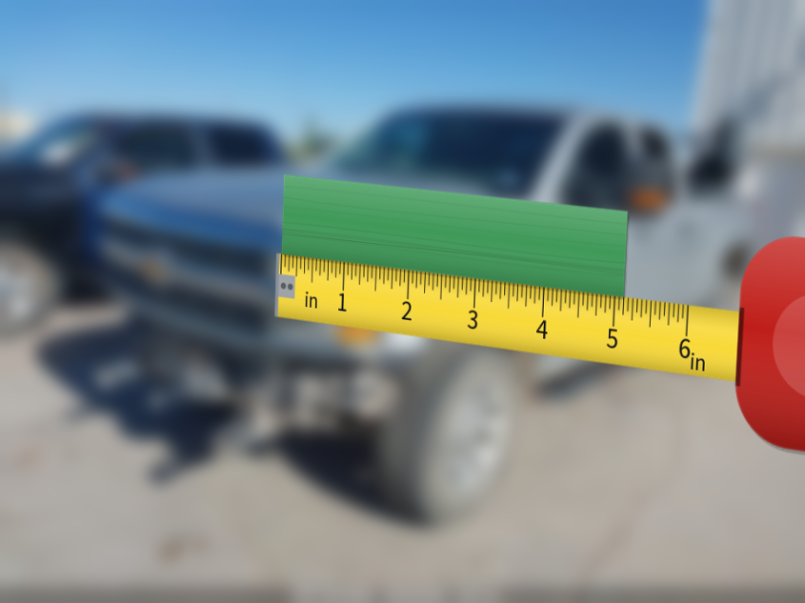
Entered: 5.125 in
